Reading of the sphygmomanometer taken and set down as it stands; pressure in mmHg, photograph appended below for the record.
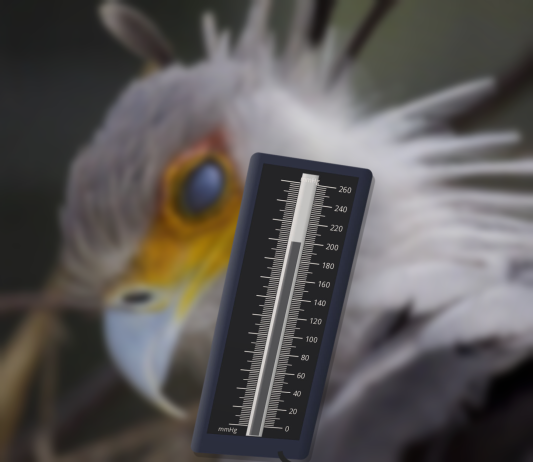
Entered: 200 mmHg
